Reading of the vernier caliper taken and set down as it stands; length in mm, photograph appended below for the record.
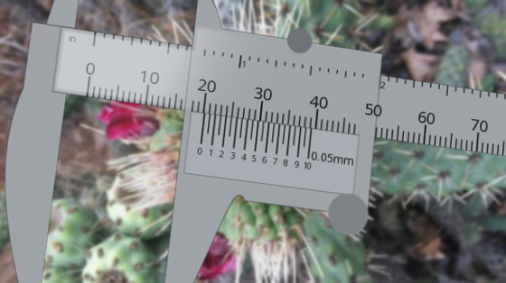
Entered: 20.2 mm
